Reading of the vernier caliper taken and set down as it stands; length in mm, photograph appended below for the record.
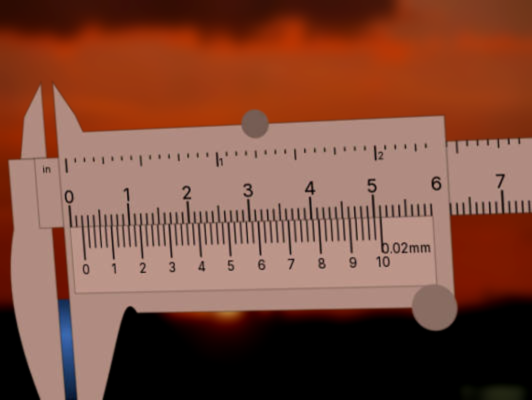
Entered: 2.0 mm
